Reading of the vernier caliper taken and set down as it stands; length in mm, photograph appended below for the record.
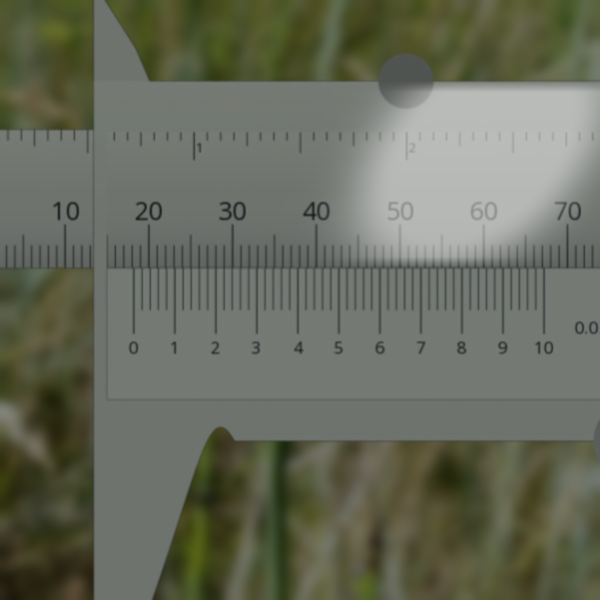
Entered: 18.2 mm
